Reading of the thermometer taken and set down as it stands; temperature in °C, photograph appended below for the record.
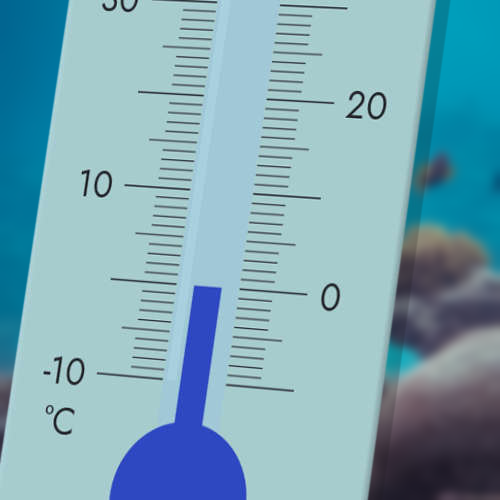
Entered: 0 °C
